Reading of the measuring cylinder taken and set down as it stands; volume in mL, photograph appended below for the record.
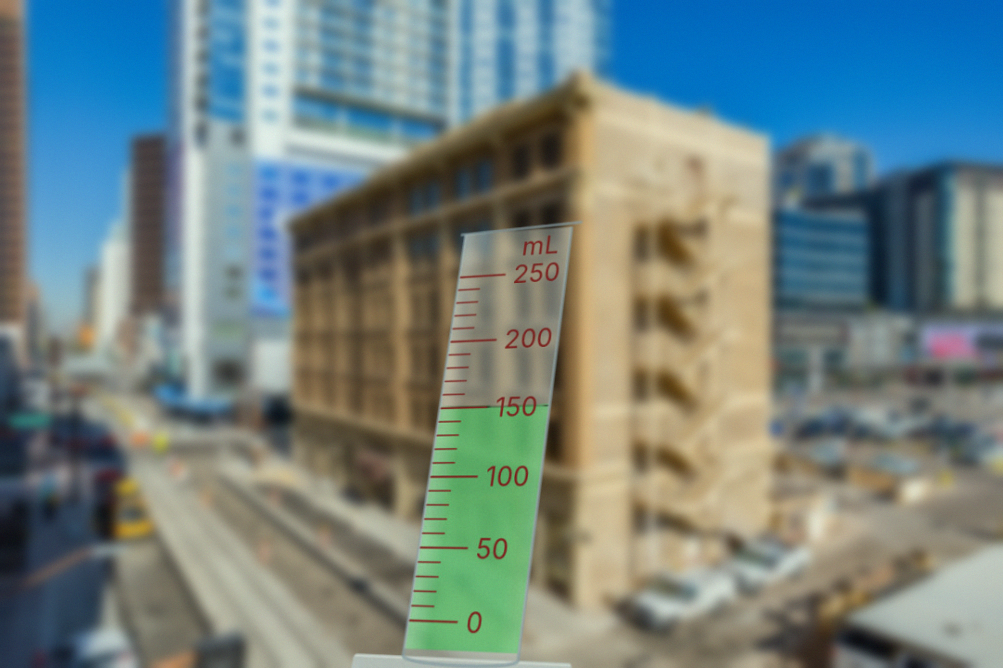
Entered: 150 mL
